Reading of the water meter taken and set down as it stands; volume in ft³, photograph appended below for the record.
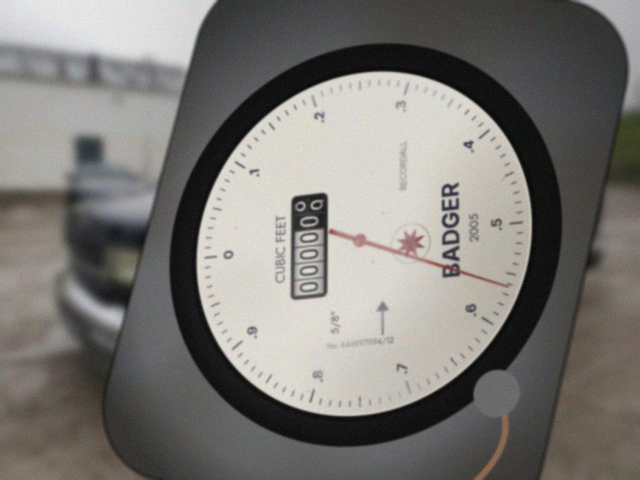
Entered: 8.56 ft³
